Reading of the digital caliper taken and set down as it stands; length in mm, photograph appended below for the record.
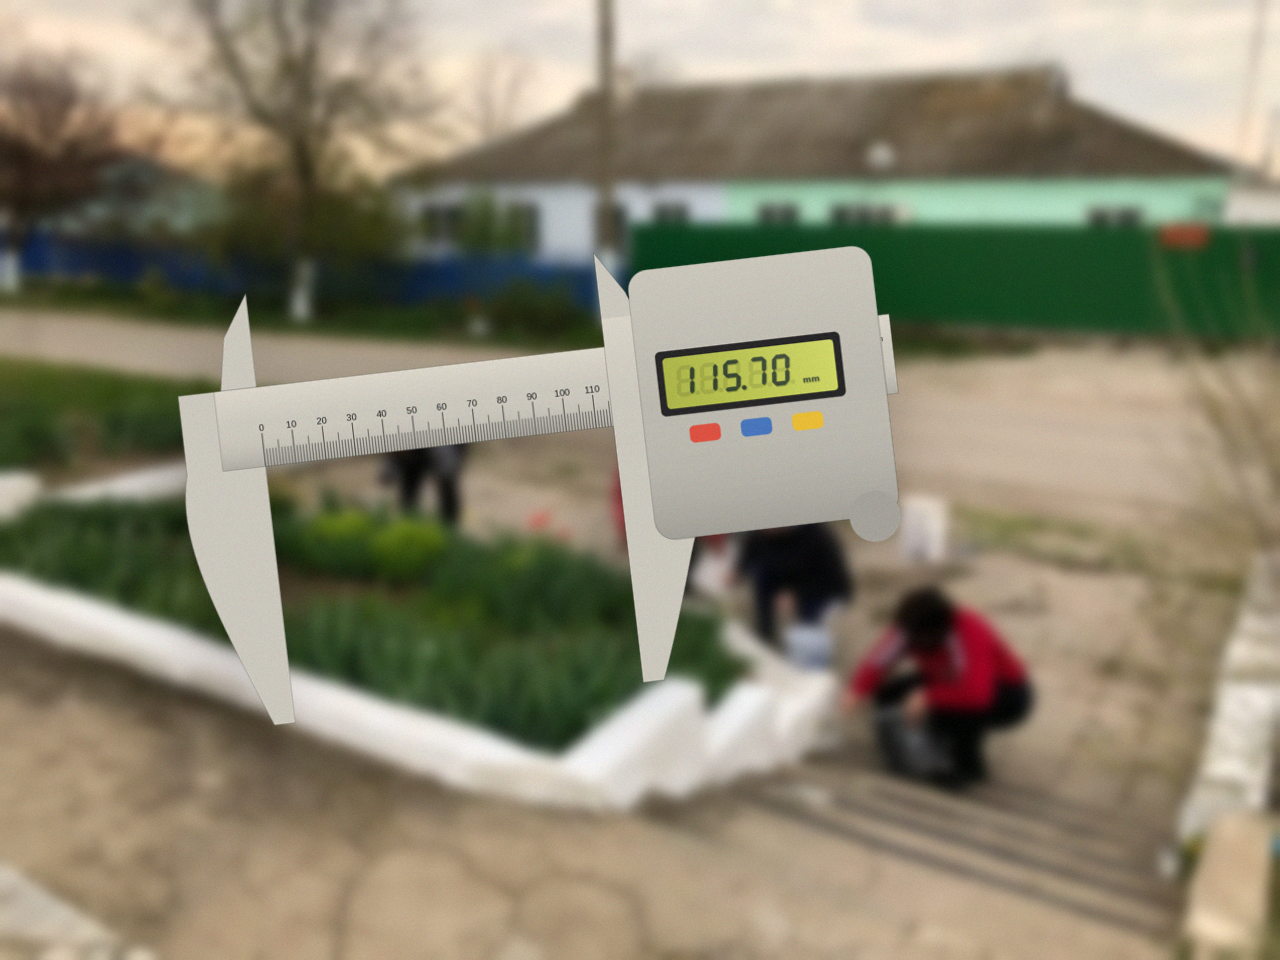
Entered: 115.70 mm
